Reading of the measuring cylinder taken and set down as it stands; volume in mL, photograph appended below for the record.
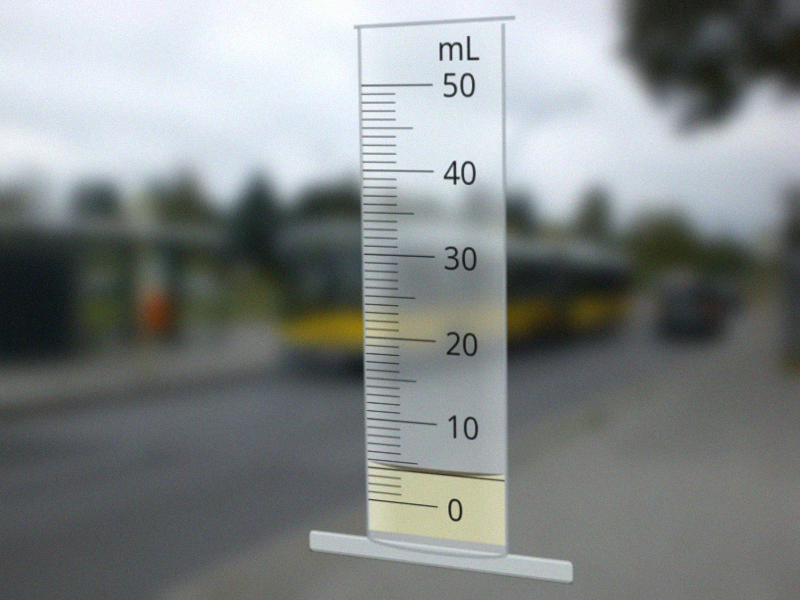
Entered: 4 mL
